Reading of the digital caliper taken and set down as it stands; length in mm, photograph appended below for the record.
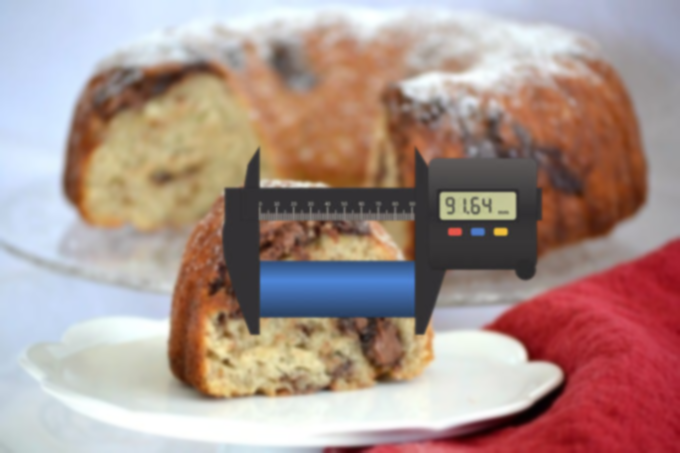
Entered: 91.64 mm
